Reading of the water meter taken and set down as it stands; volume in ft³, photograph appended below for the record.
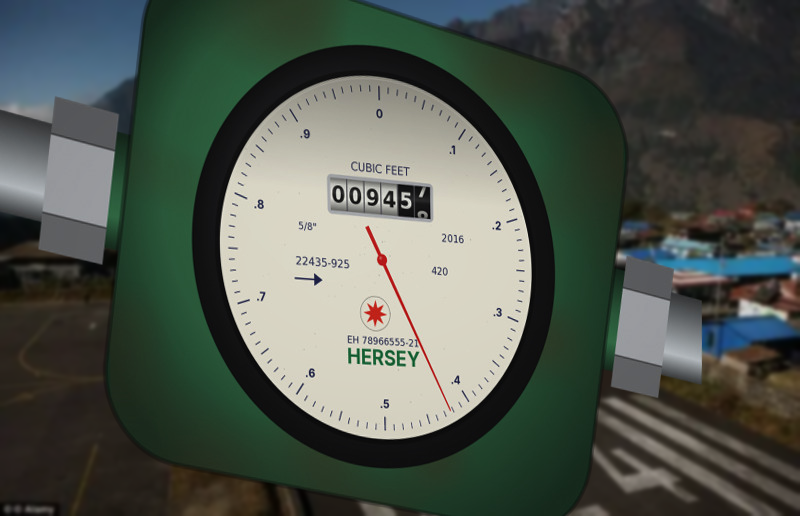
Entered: 9457.42 ft³
